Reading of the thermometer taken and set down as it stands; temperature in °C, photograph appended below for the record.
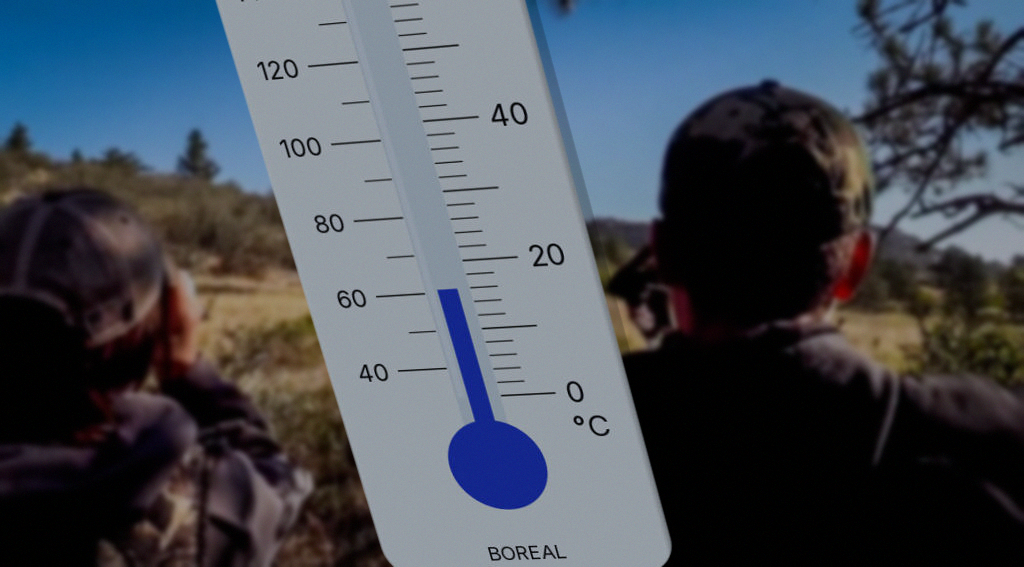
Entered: 16 °C
